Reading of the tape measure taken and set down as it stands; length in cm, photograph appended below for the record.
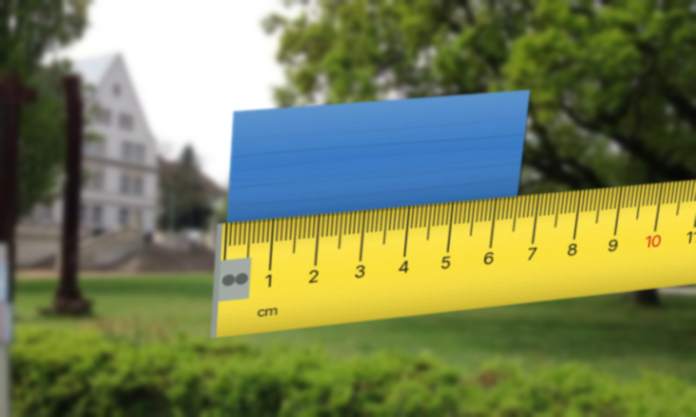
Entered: 6.5 cm
